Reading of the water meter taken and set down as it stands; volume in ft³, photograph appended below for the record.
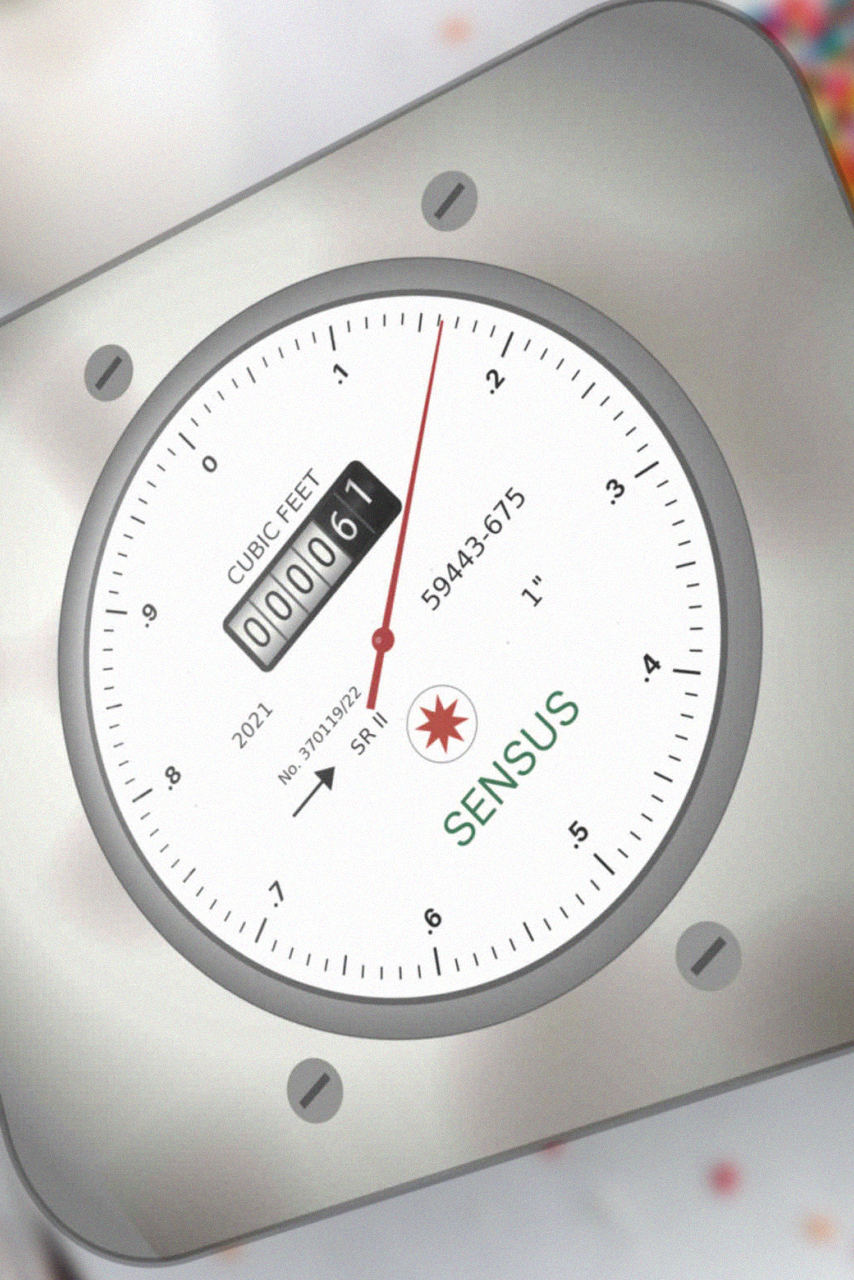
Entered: 61.16 ft³
